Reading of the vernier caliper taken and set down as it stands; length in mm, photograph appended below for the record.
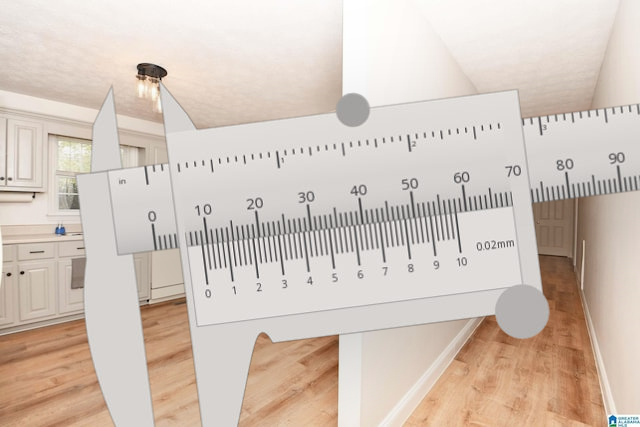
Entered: 9.0 mm
